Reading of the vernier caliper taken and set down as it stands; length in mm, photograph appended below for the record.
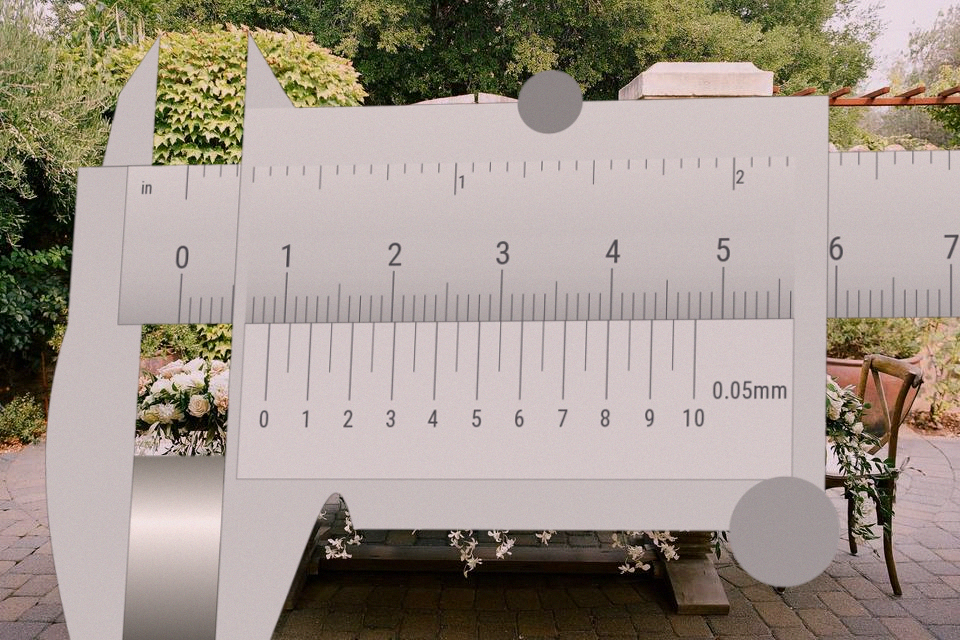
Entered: 8.6 mm
